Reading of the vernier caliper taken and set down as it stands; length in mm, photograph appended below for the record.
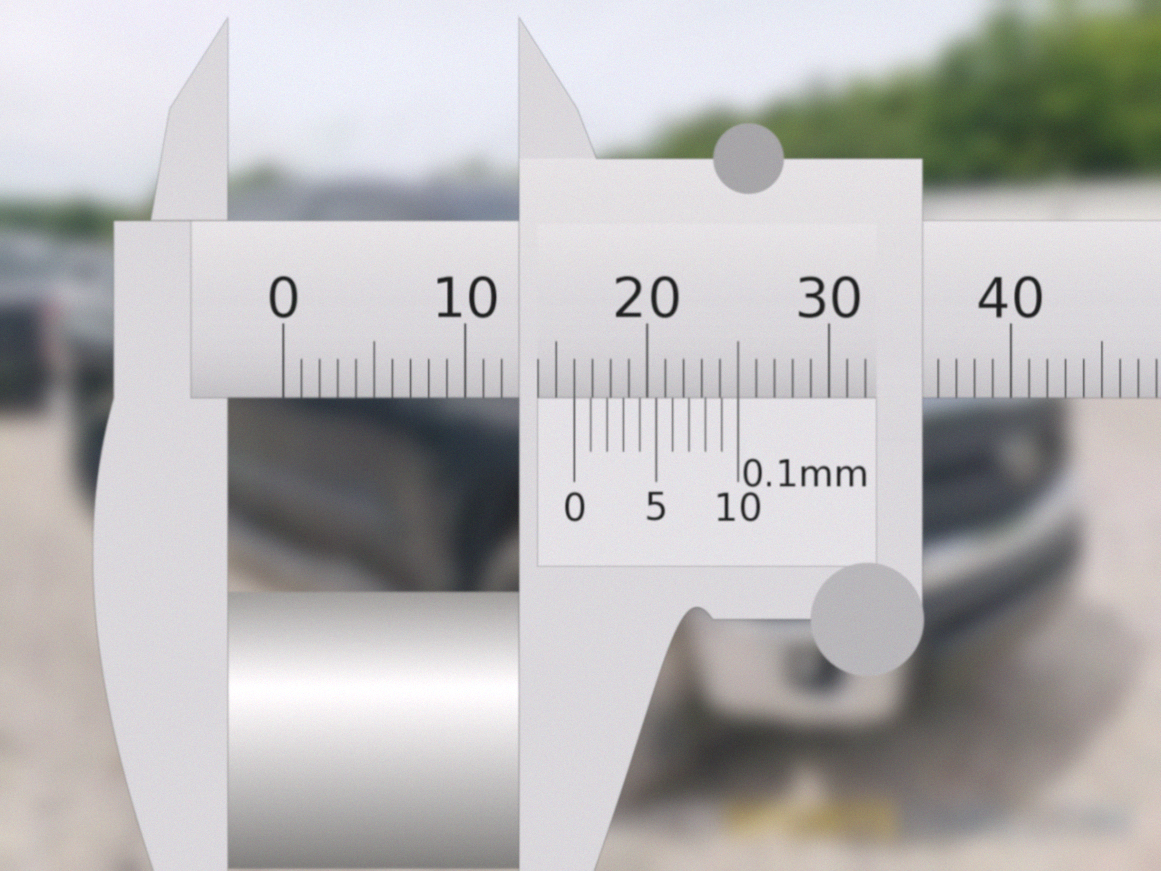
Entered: 16.0 mm
